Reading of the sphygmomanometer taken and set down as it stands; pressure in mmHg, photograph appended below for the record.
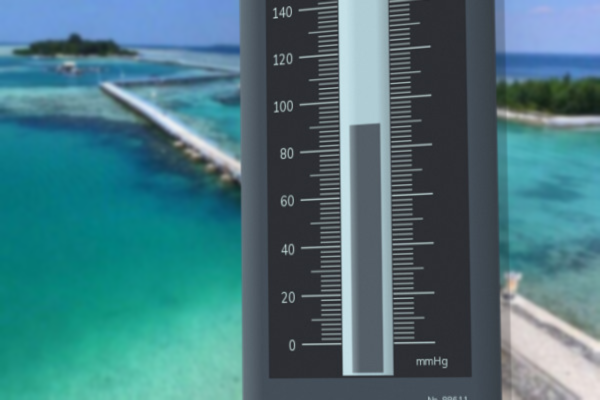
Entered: 90 mmHg
